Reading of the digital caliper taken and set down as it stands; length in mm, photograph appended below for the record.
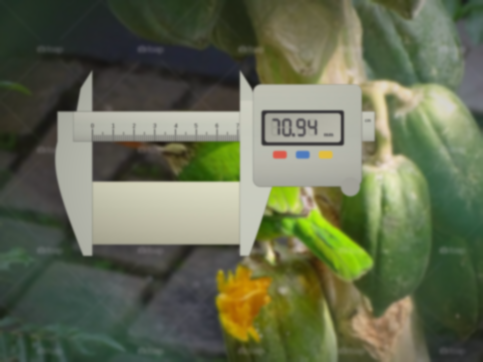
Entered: 70.94 mm
